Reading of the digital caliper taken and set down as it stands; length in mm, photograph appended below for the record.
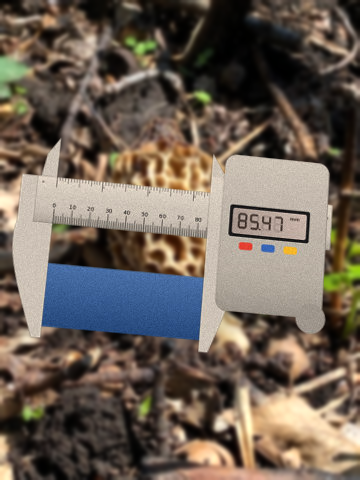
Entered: 85.47 mm
